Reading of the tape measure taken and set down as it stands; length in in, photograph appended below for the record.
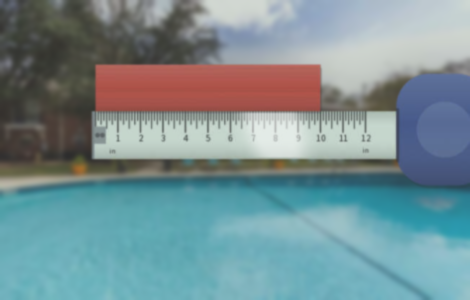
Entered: 10 in
